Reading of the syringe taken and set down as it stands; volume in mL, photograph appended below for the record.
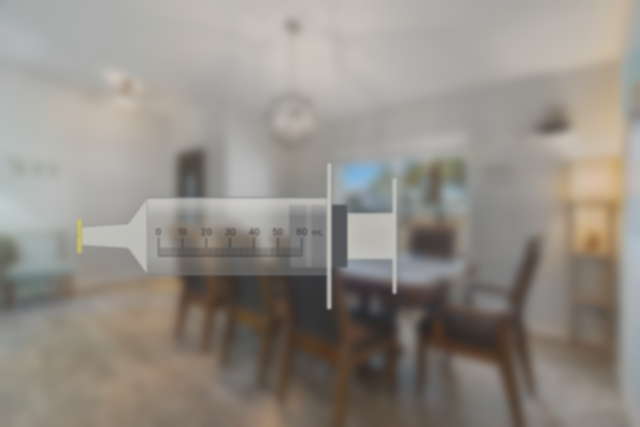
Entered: 55 mL
